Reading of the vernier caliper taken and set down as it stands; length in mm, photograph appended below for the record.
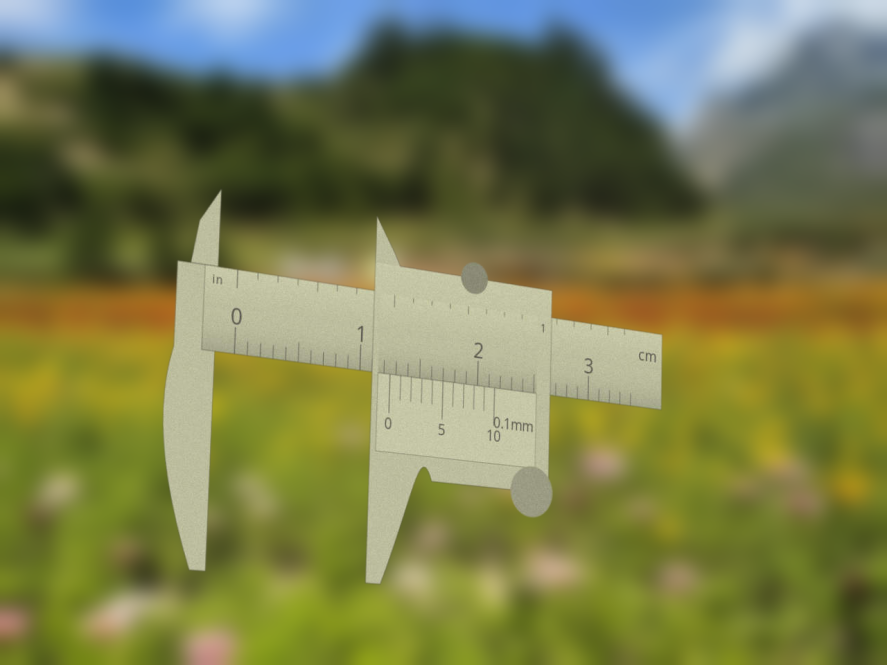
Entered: 12.5 mm
